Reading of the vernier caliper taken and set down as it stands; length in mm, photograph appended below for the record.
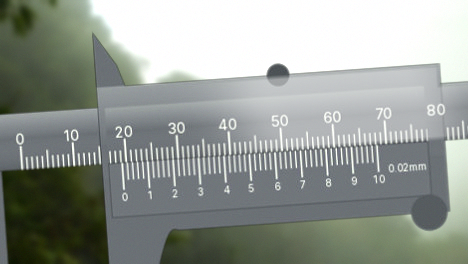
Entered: 19.2 mm
